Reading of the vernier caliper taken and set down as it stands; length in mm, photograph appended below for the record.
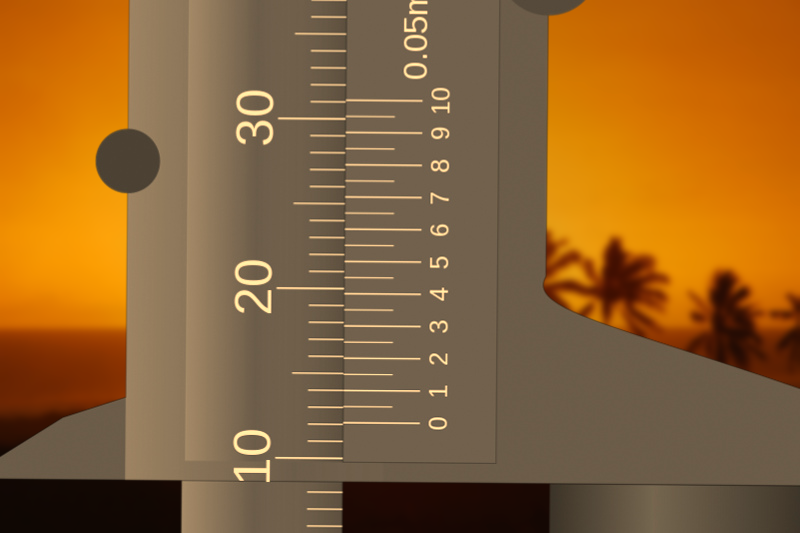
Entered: 12.1 mm
